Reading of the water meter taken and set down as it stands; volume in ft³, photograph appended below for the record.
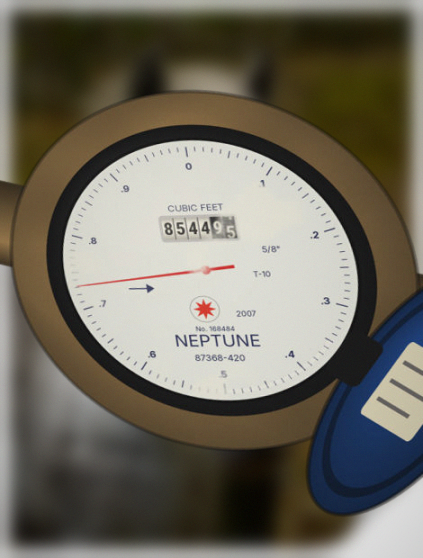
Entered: 854494.73 ft³
